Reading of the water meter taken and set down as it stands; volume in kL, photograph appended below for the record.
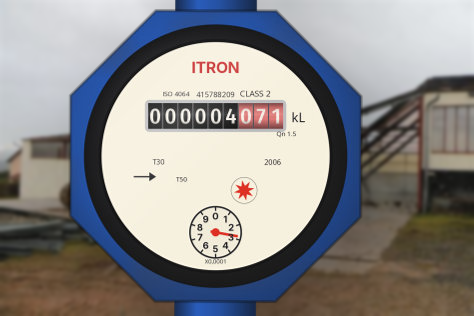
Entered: 4.0712 kL
